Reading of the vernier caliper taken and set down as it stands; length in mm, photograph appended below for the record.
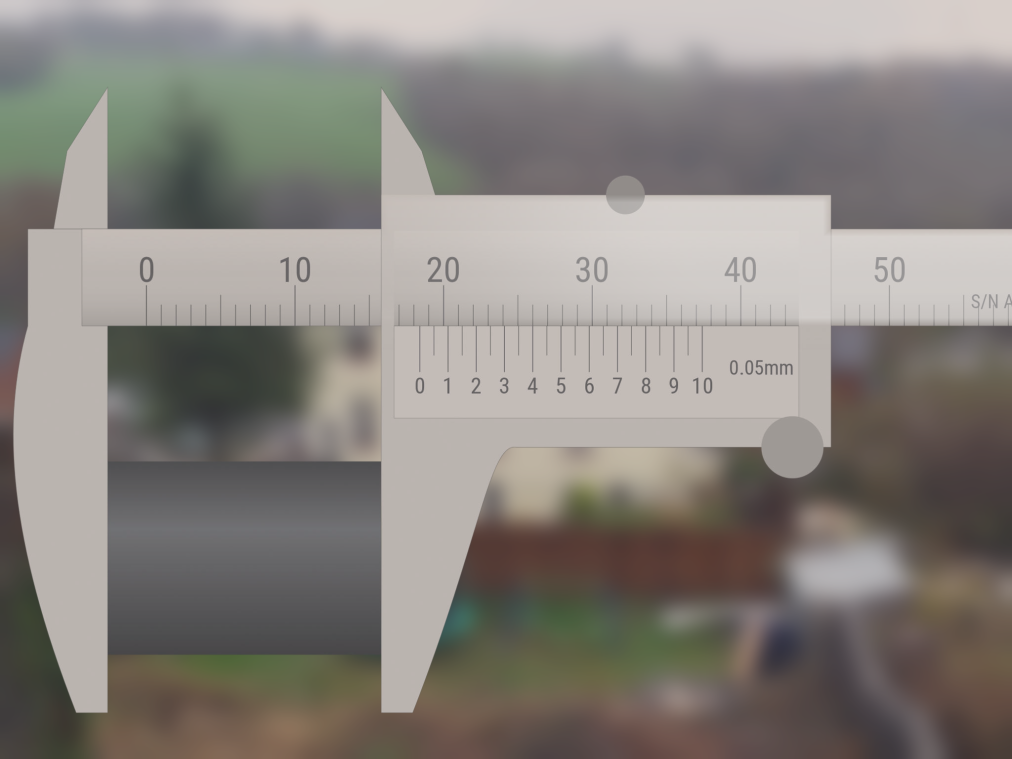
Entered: 18.4 mm
